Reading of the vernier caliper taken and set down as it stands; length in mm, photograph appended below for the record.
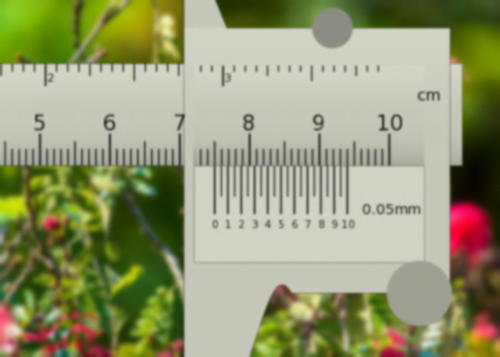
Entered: 75.0 mm
